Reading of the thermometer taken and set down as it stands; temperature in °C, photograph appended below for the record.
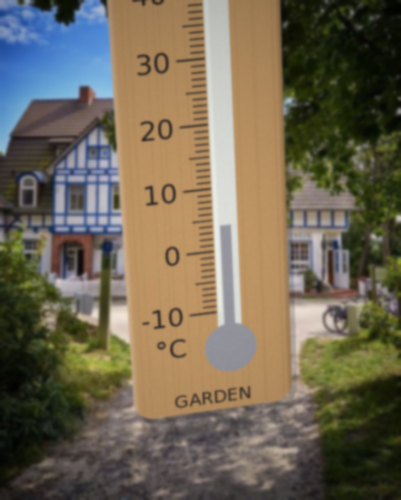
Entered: 4 °C
